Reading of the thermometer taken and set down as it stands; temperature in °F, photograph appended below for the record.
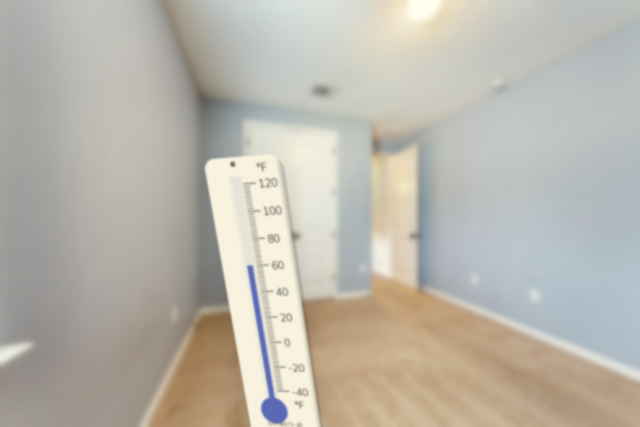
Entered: 60 °F
